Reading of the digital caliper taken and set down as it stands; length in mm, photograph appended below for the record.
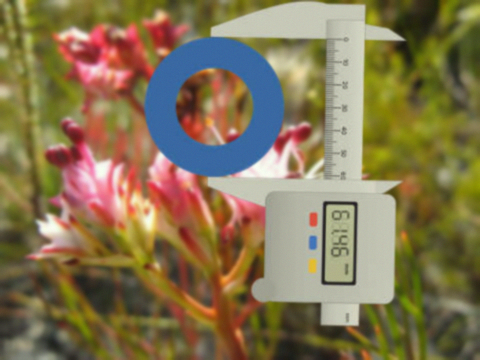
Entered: 61.46 mm
